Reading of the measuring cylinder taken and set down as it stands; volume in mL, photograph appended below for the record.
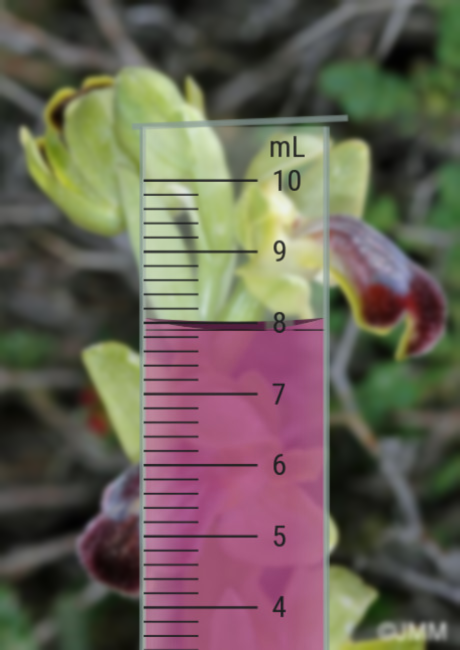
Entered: 7.9 mL
